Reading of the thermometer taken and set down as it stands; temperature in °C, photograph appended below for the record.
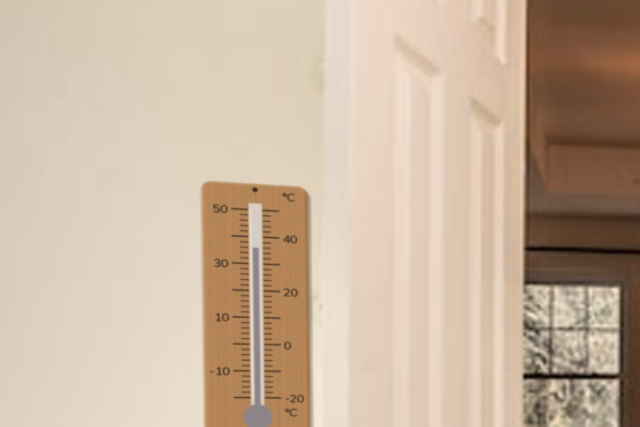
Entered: 36 °C
